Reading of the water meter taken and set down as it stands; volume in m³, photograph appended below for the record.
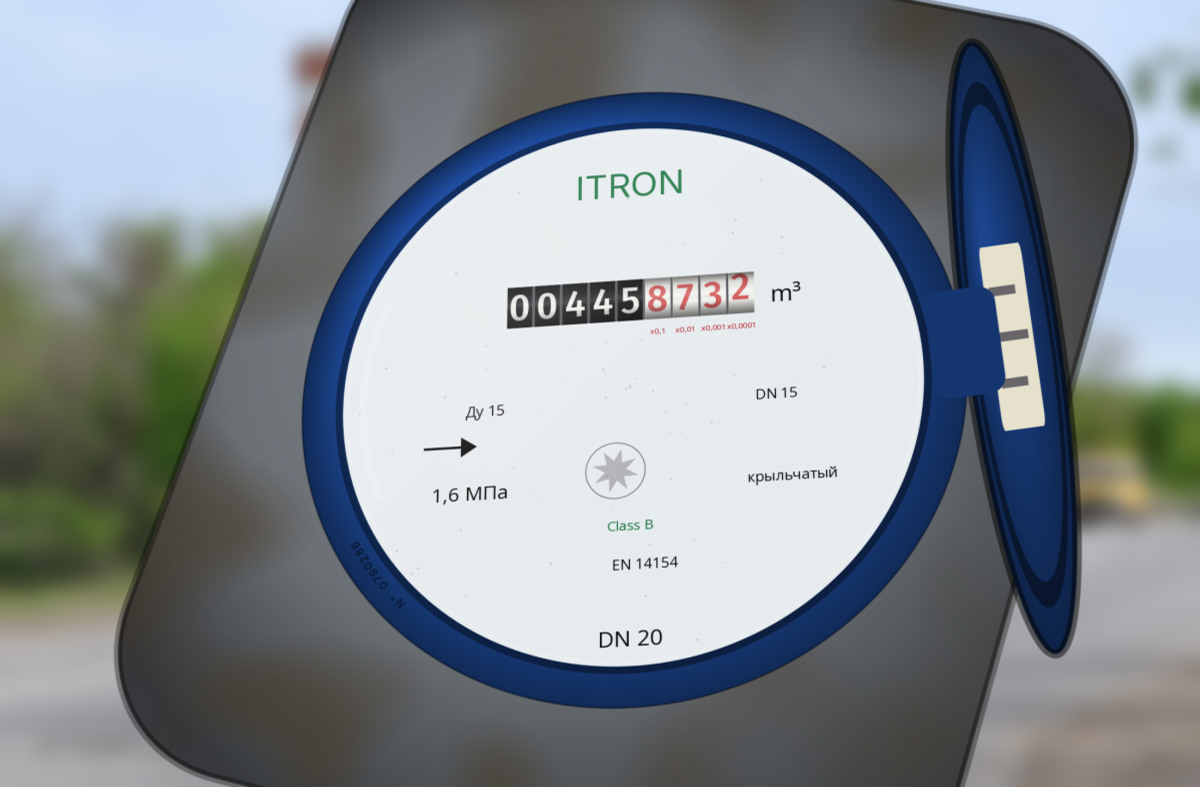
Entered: 445.8732 m³
